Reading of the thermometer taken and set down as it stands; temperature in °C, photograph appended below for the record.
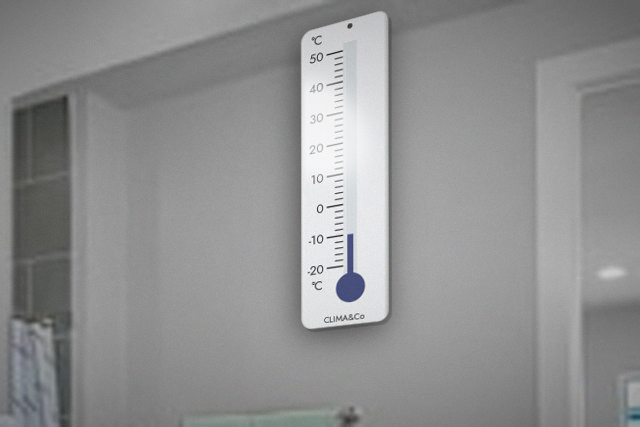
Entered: -10 °C
